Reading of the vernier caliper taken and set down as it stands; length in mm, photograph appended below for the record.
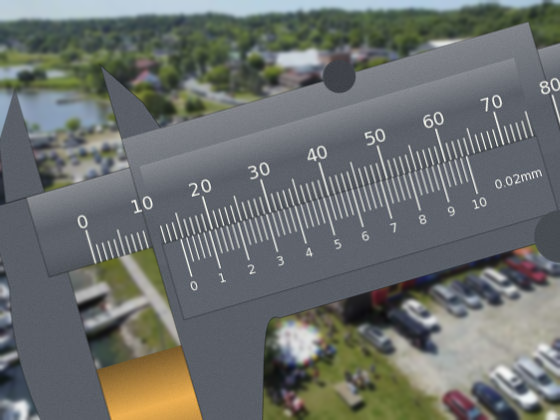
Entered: 14.6 mm
